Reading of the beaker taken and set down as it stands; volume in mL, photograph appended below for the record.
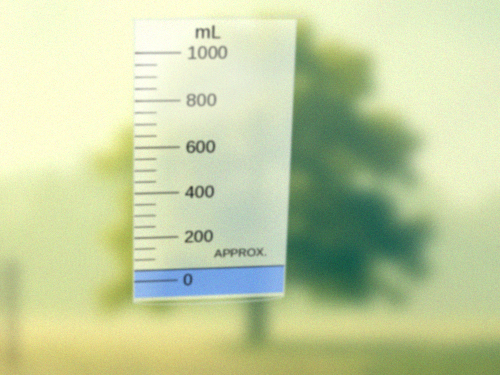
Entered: 50 mL
